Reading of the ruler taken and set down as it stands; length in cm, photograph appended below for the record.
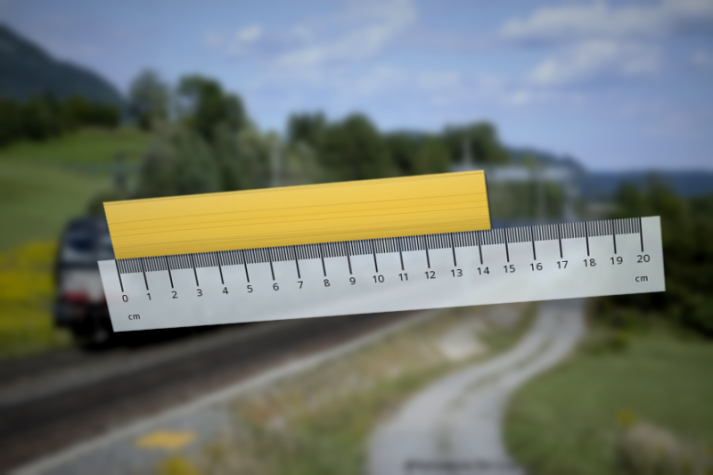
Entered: 14.5 cm
